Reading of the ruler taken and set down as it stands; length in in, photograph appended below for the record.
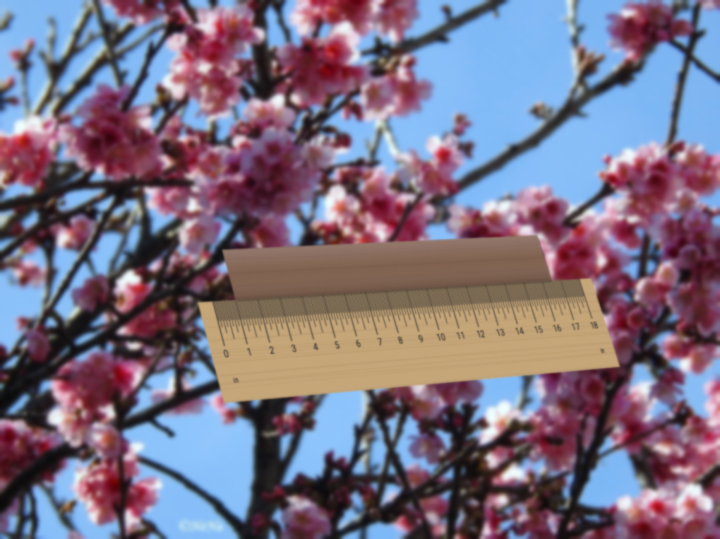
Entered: 15.5 in
